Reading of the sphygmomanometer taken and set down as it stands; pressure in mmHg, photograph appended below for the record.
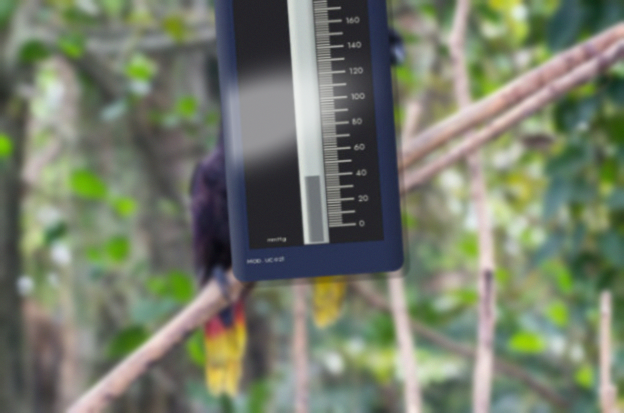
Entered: 40 mmHg
